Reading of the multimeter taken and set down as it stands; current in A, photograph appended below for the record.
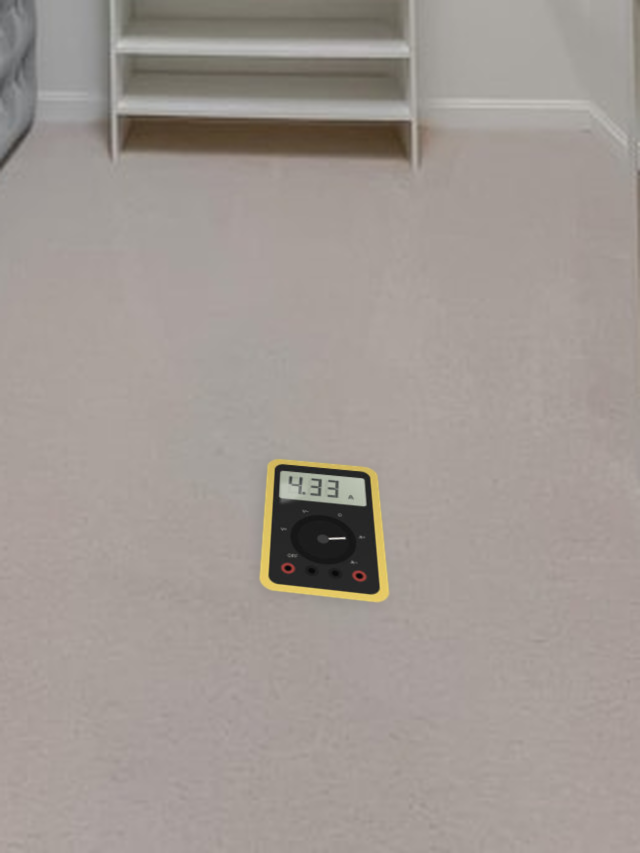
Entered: 4.33 A
